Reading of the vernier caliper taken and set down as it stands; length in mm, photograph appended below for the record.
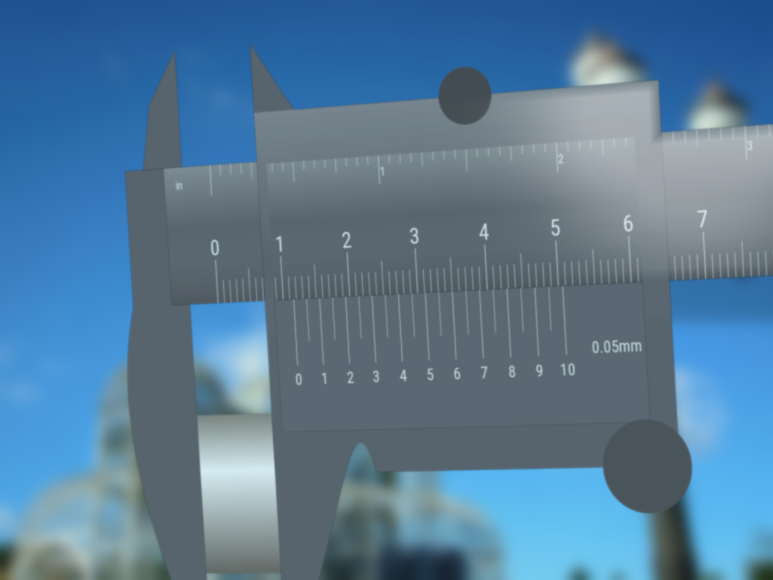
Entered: 11.6 mm
